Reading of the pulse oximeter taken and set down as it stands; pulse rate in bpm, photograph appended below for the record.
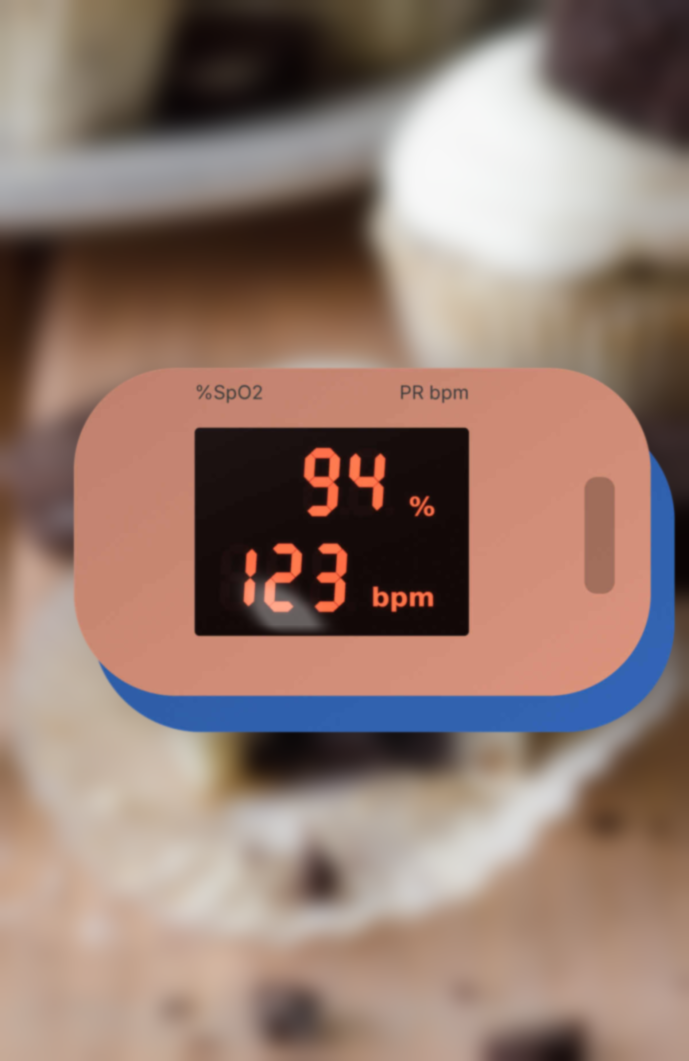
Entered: 123 bpm
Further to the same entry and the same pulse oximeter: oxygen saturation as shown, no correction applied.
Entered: 94 %
